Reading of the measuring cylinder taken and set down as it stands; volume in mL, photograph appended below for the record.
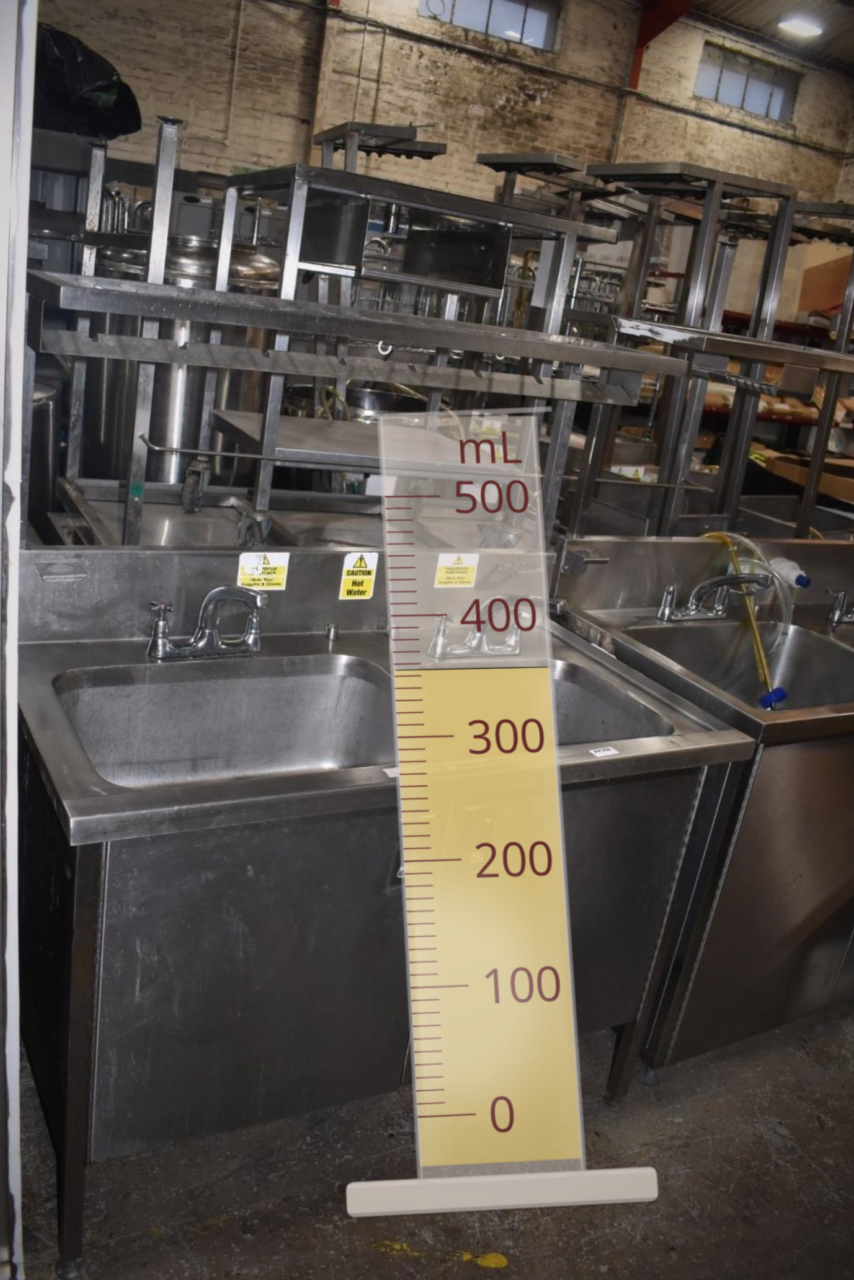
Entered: 355 mL
